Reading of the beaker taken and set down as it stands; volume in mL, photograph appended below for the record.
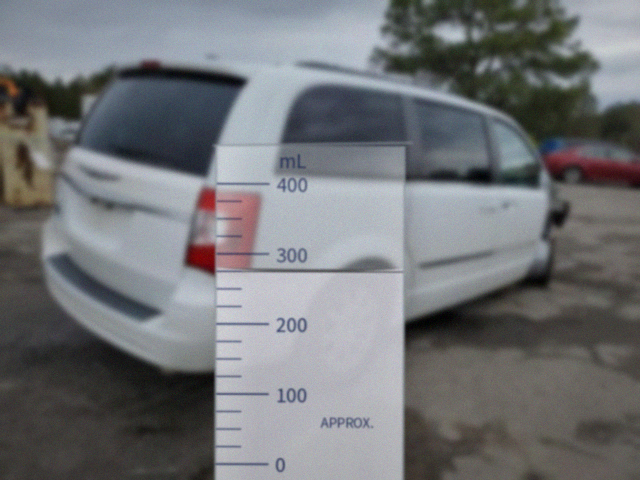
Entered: 275 mL
